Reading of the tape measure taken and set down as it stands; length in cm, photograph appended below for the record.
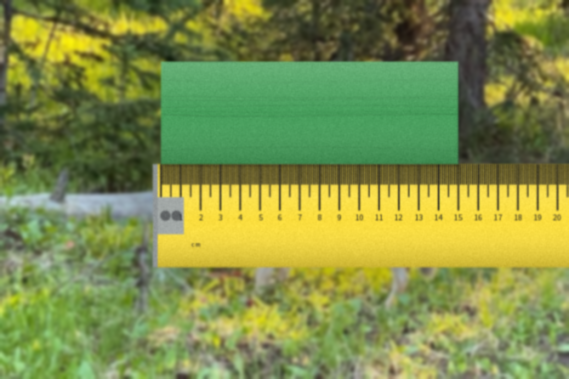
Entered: 15 cm
